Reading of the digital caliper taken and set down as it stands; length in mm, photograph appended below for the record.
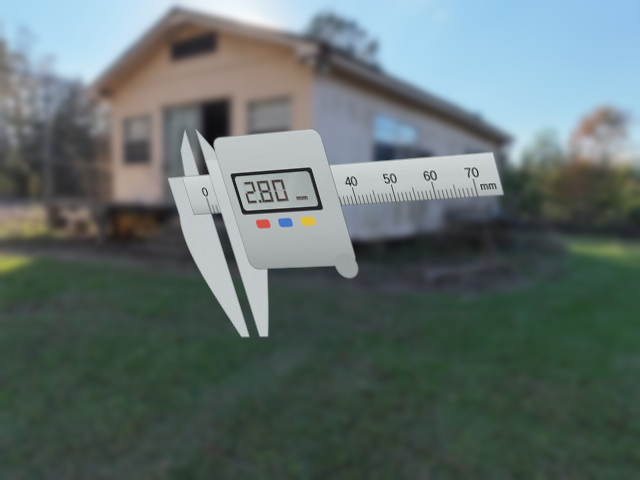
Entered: 2.80 mm
